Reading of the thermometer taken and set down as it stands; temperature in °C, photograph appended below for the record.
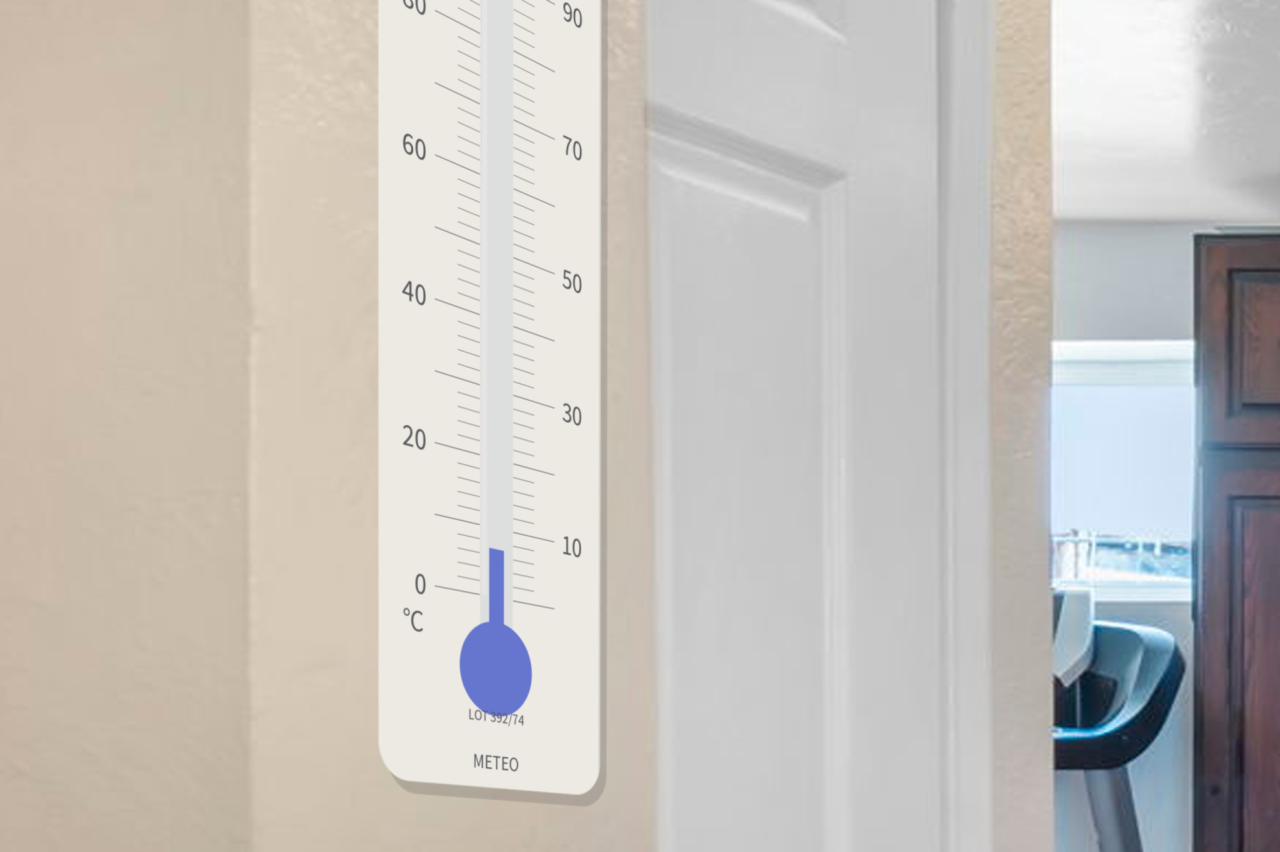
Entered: 7 °C
